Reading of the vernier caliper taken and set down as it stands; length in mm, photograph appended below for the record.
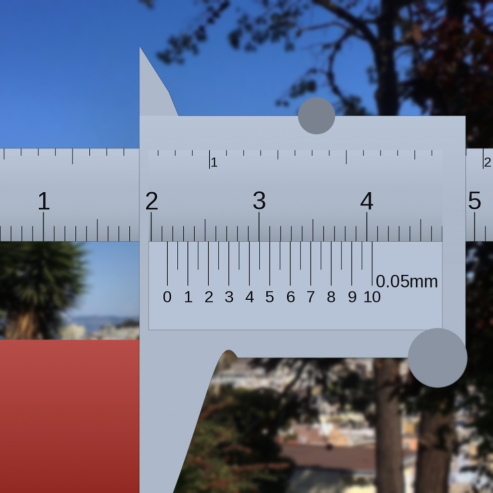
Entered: 21.5 mm
